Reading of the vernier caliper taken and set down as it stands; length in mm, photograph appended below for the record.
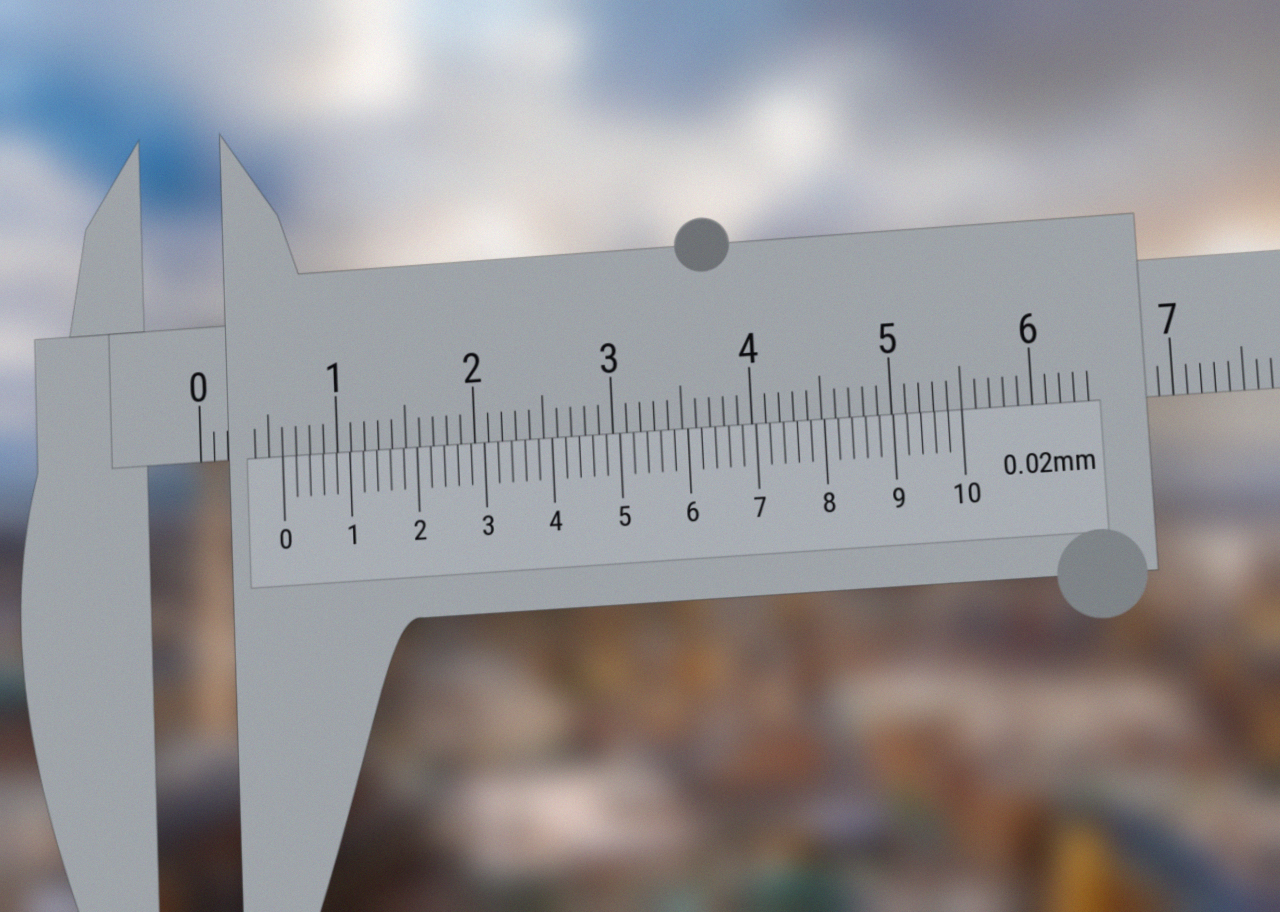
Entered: 6.0 mm
